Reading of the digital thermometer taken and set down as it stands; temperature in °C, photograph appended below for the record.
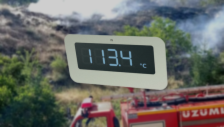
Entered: 113.4 °C
